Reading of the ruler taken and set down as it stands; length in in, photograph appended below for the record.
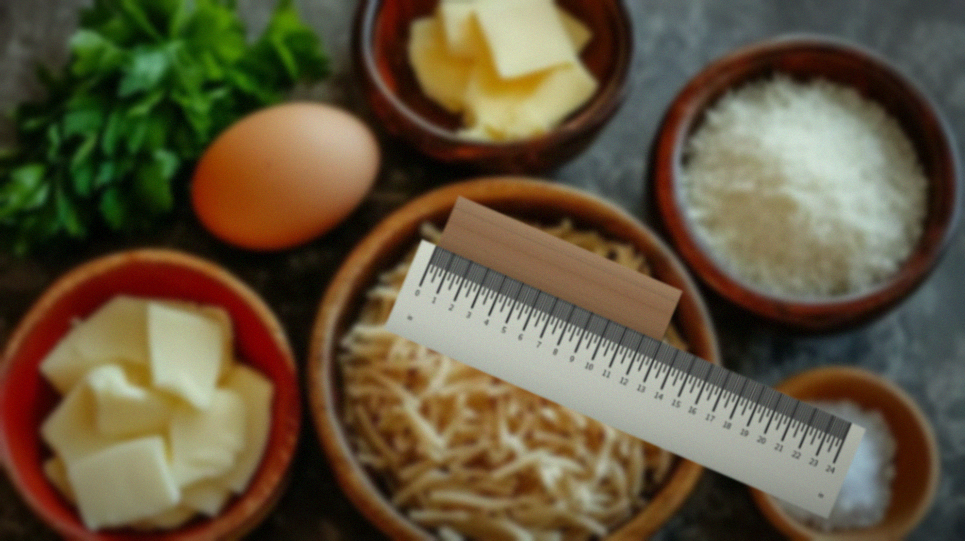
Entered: 13 in
